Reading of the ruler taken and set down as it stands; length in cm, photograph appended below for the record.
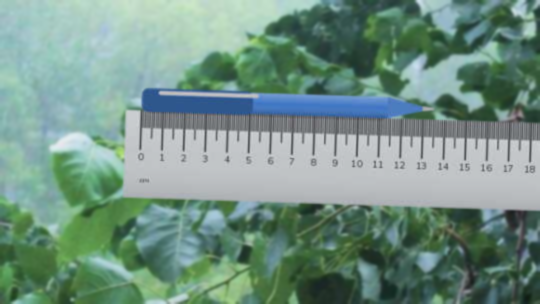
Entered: 13.5 cm
